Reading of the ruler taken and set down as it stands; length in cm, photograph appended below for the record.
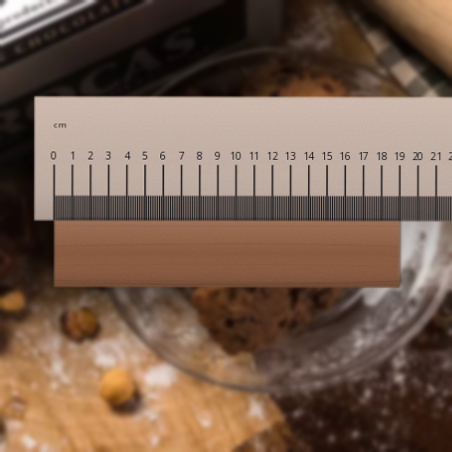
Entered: 19 cm
